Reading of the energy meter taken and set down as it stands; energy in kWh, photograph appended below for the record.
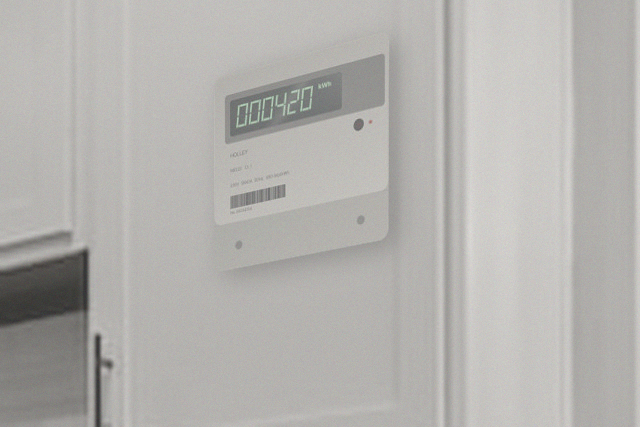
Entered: 420 kWh
